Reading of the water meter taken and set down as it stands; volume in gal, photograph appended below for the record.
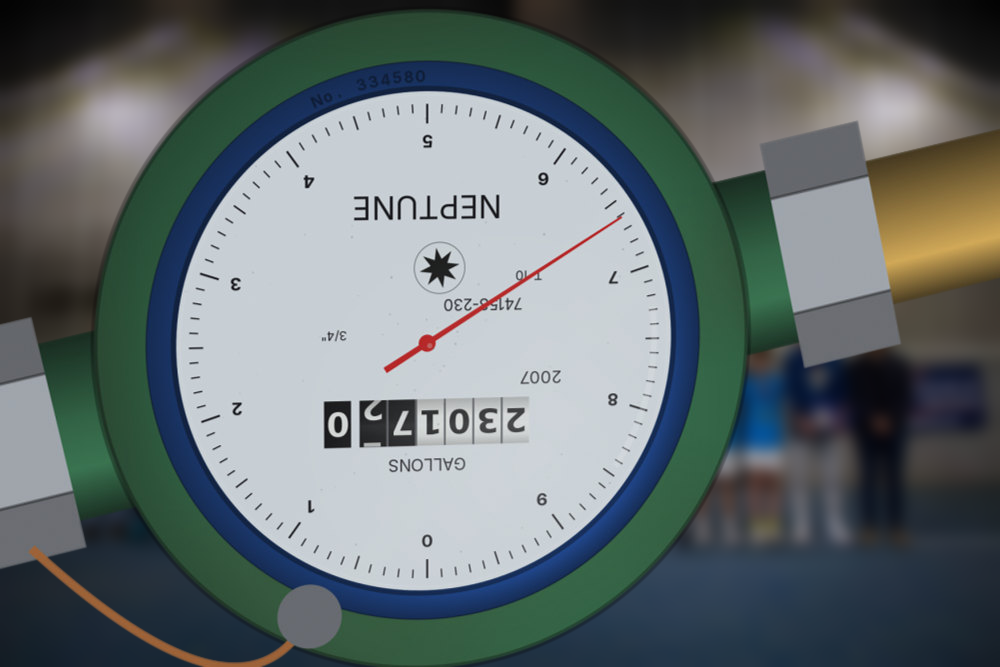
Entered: 2301716.6 gal
